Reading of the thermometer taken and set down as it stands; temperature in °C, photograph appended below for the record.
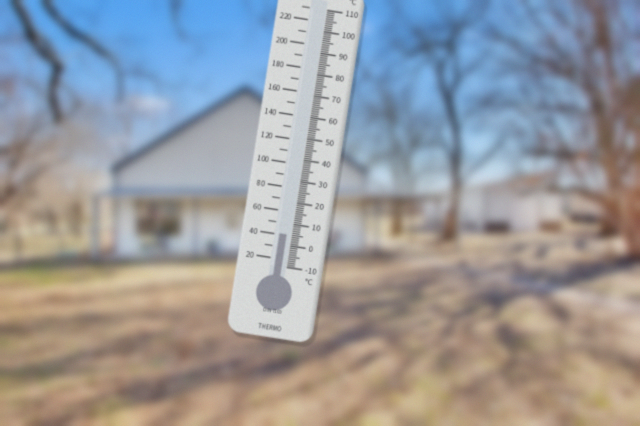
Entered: 5 °C
